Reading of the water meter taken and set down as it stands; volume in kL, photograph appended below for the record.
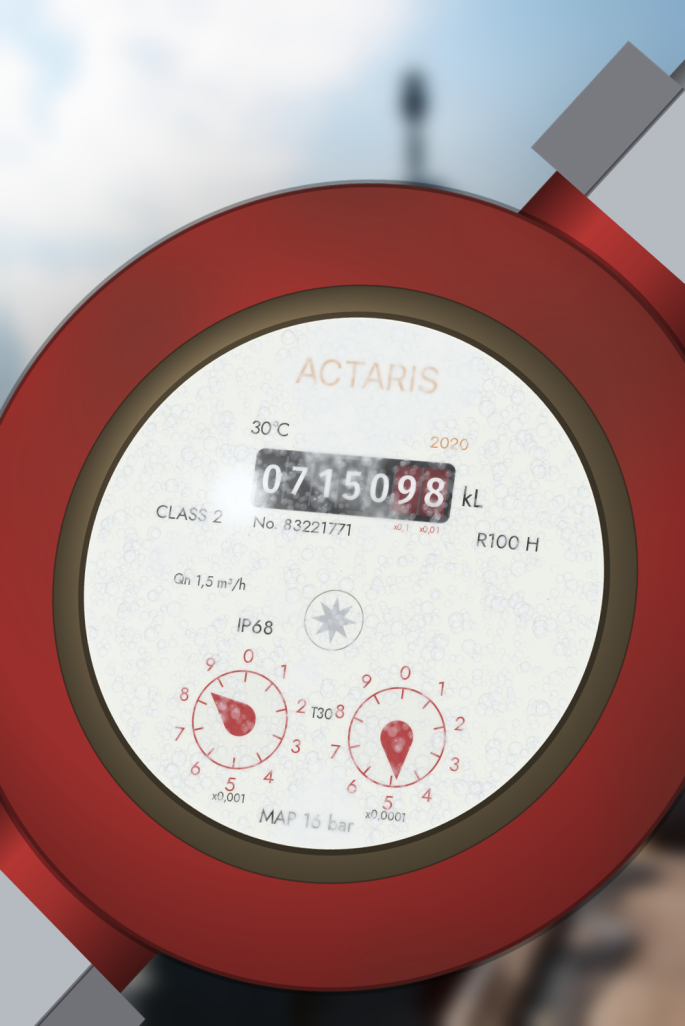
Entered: 7150.9884 kL
